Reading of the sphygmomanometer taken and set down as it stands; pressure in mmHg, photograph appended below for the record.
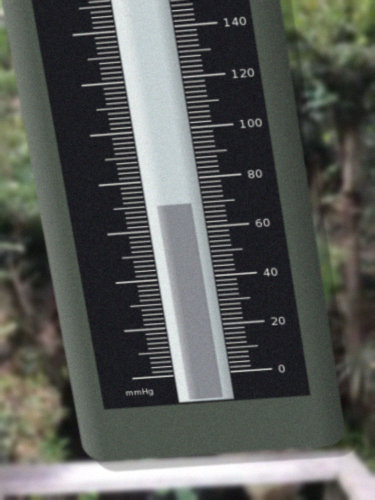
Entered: 70 mmHg
